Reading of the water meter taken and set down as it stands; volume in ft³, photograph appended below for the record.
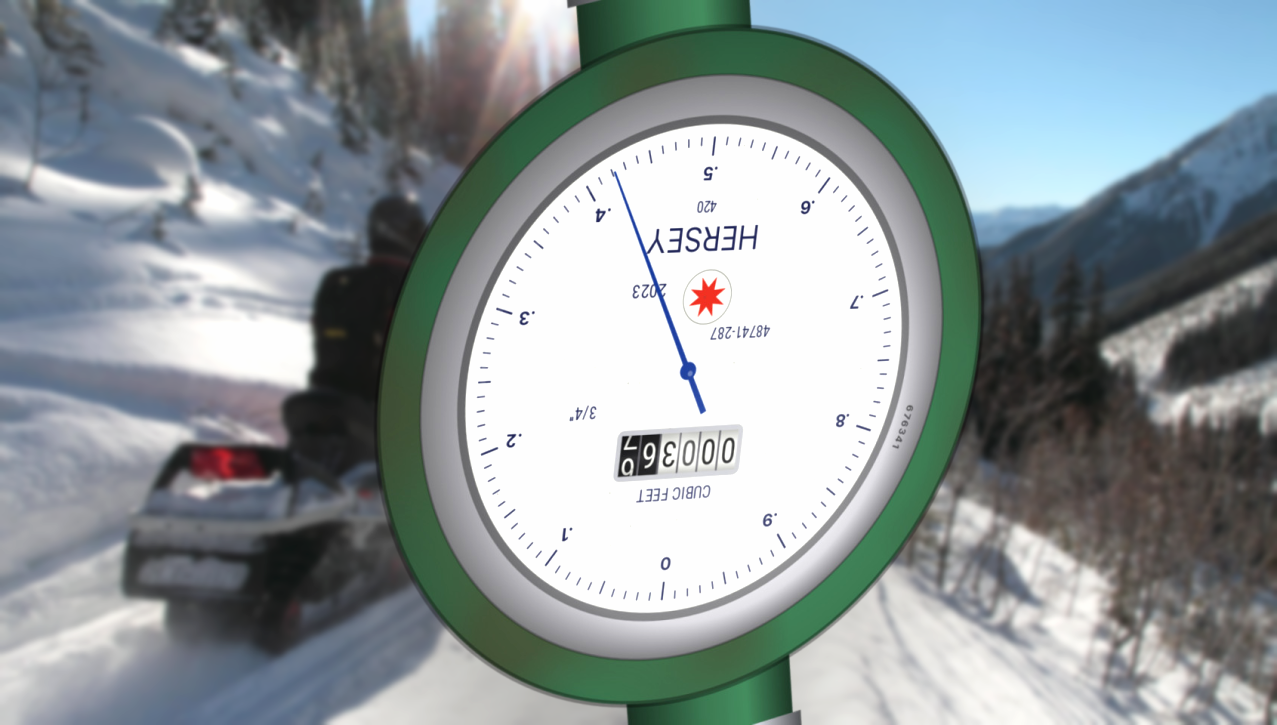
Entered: 366.42 ft³
